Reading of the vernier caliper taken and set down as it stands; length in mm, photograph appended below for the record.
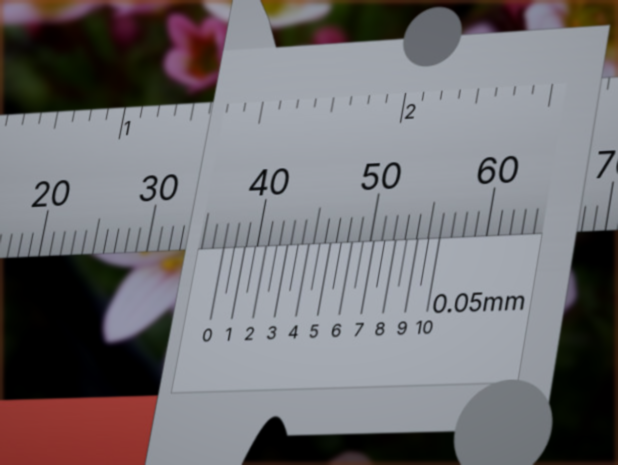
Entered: 37.0 mm
